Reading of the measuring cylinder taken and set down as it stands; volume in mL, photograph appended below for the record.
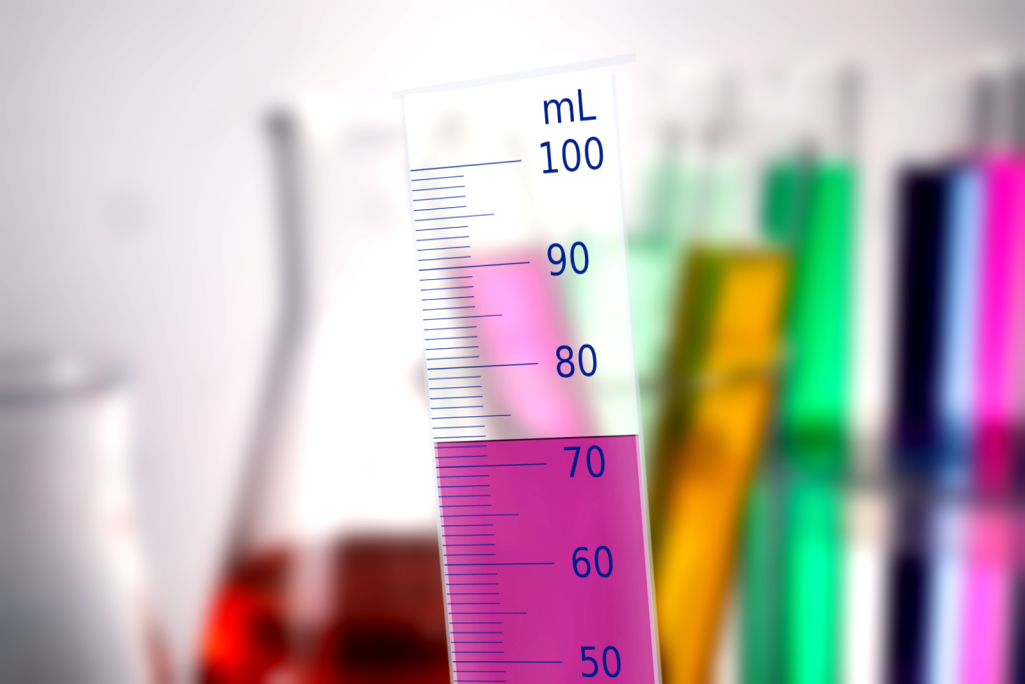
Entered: 72.5 mL
